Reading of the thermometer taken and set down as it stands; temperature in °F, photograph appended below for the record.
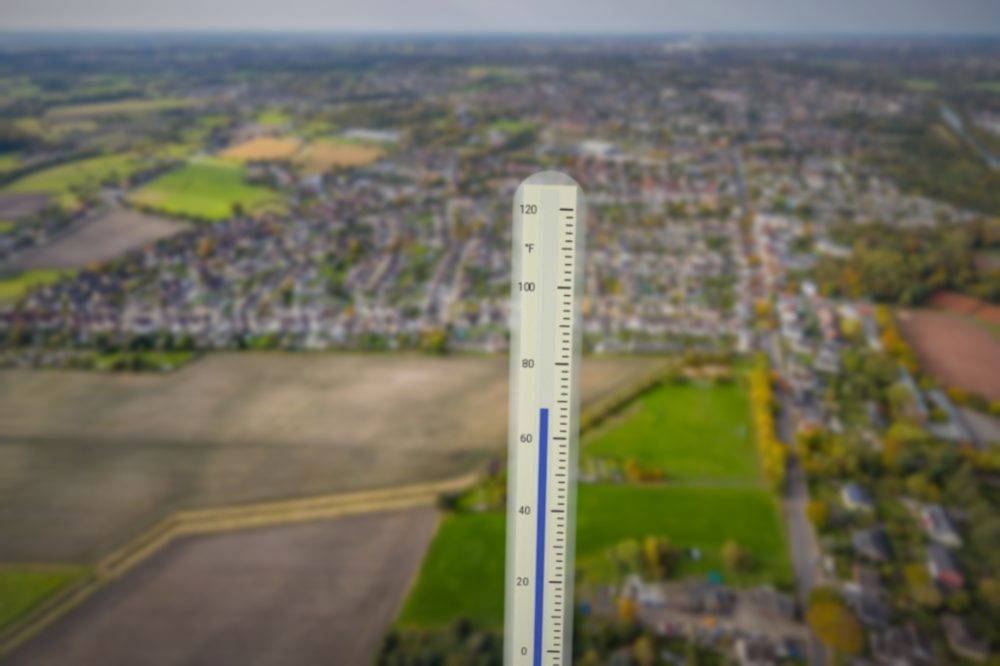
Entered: 68 °F
